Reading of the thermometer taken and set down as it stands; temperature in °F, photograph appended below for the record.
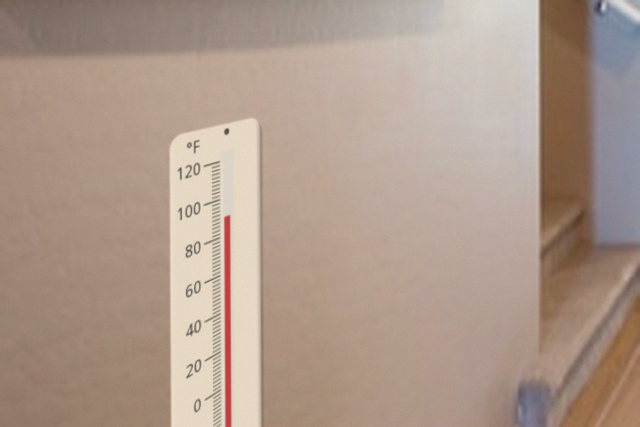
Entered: 90 °F
